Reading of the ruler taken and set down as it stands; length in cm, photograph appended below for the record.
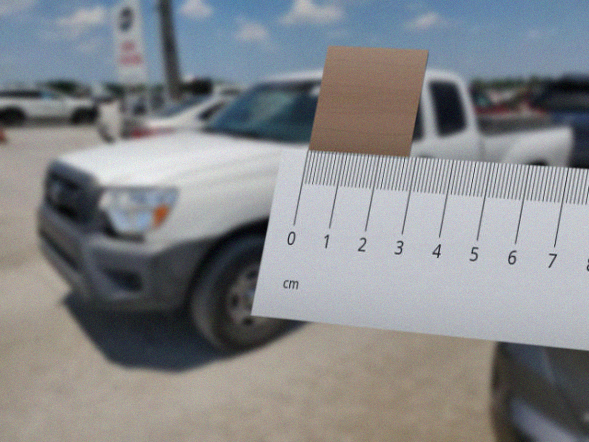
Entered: 2.8 cm
